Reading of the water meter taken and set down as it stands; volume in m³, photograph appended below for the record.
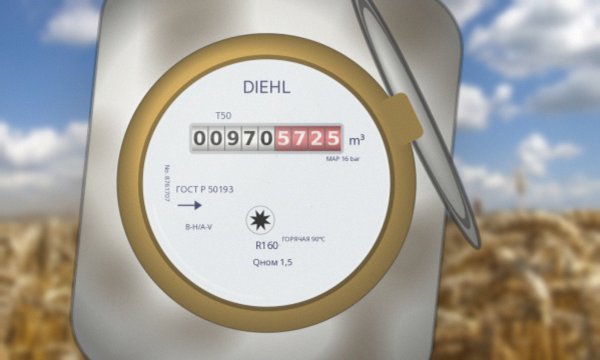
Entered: 970.5725 m³
